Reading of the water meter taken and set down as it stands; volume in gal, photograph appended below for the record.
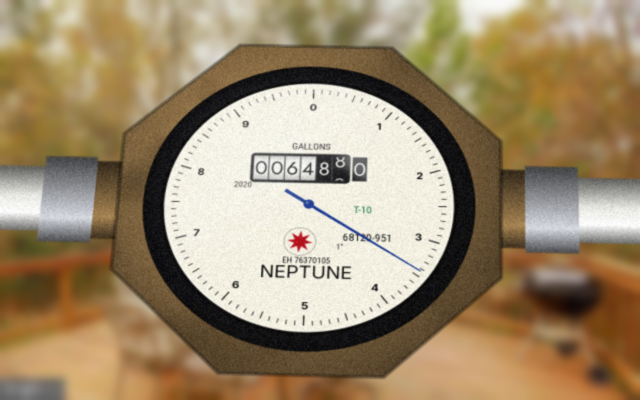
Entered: 64883.4 gal
